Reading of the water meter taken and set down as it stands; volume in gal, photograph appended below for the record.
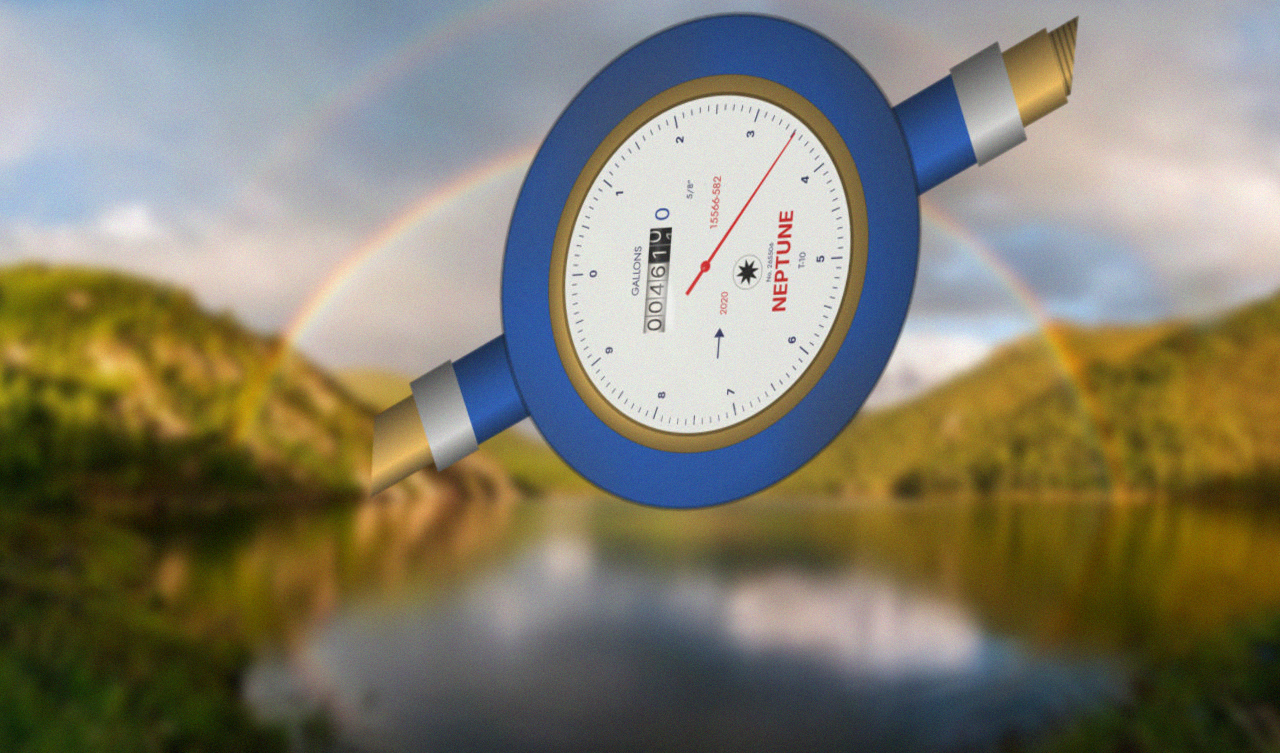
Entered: 46103.5 gal
